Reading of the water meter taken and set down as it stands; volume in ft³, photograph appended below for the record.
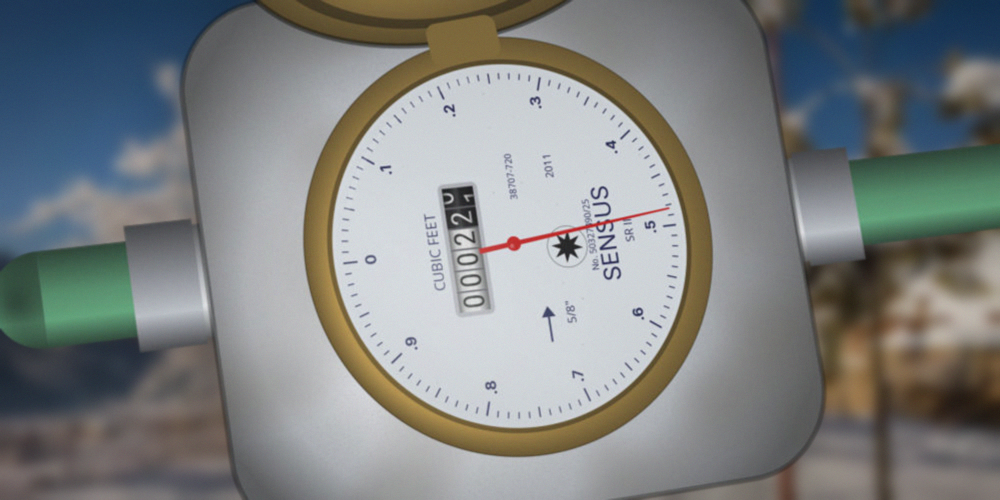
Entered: 220.48 ft³
